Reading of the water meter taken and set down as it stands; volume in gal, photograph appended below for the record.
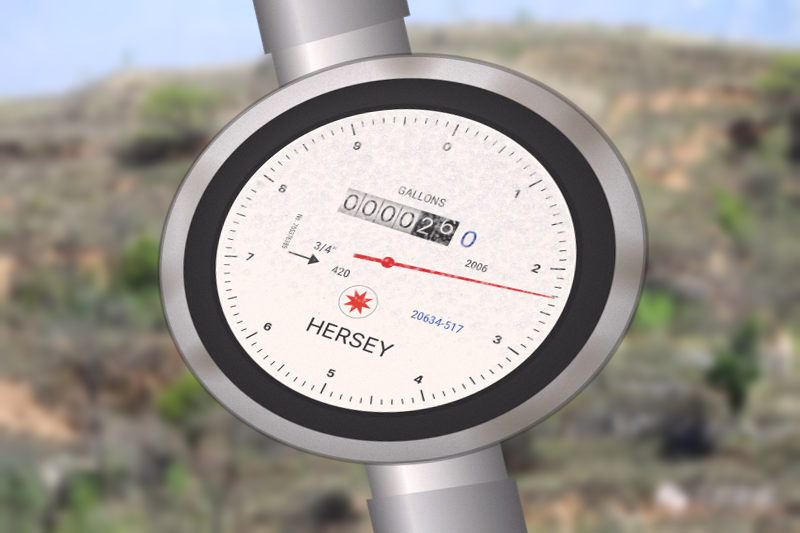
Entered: 262.3 gal
